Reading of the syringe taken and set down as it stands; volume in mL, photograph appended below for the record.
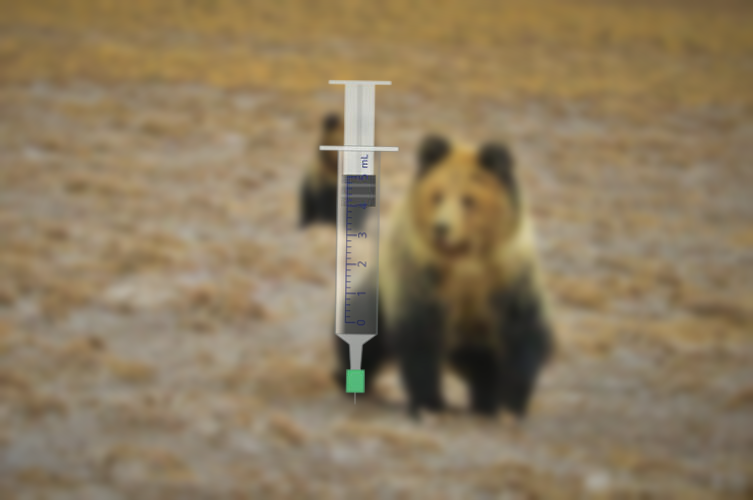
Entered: 4 mL
